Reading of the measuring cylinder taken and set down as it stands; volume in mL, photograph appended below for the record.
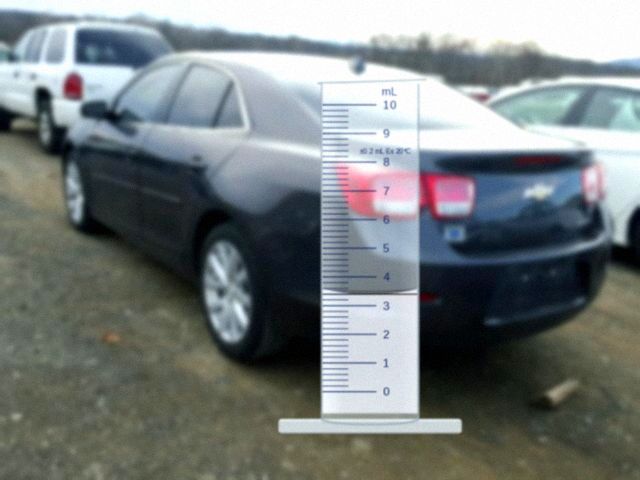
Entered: 3.4 mL
